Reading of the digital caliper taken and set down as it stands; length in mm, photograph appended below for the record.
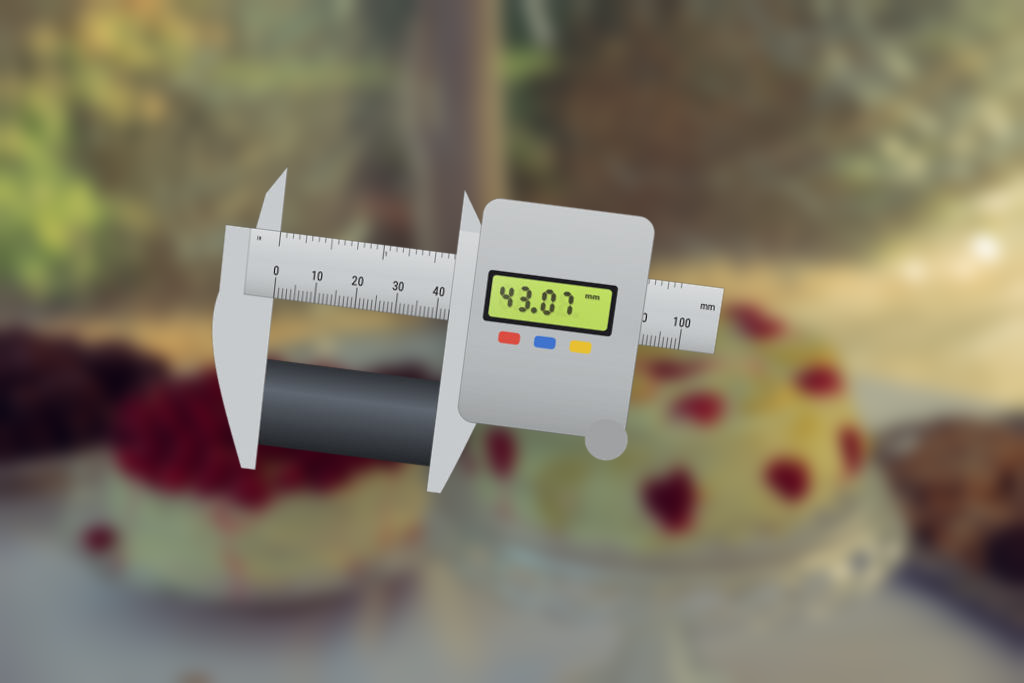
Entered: 43.07 mm
